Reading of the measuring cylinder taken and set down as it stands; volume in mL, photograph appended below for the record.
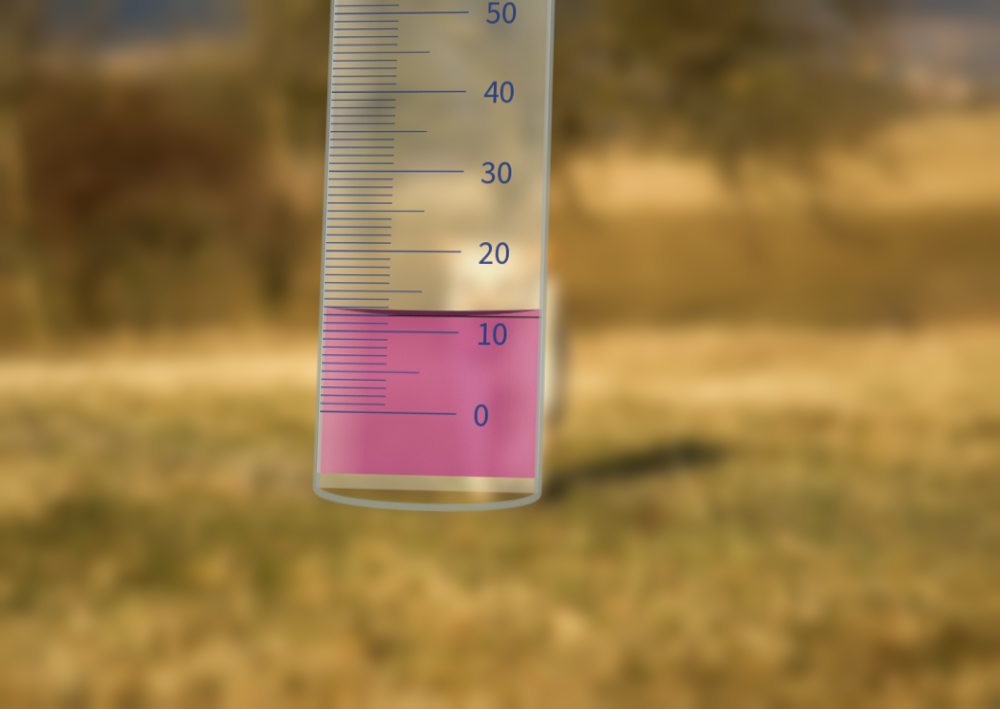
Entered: 12 mL
